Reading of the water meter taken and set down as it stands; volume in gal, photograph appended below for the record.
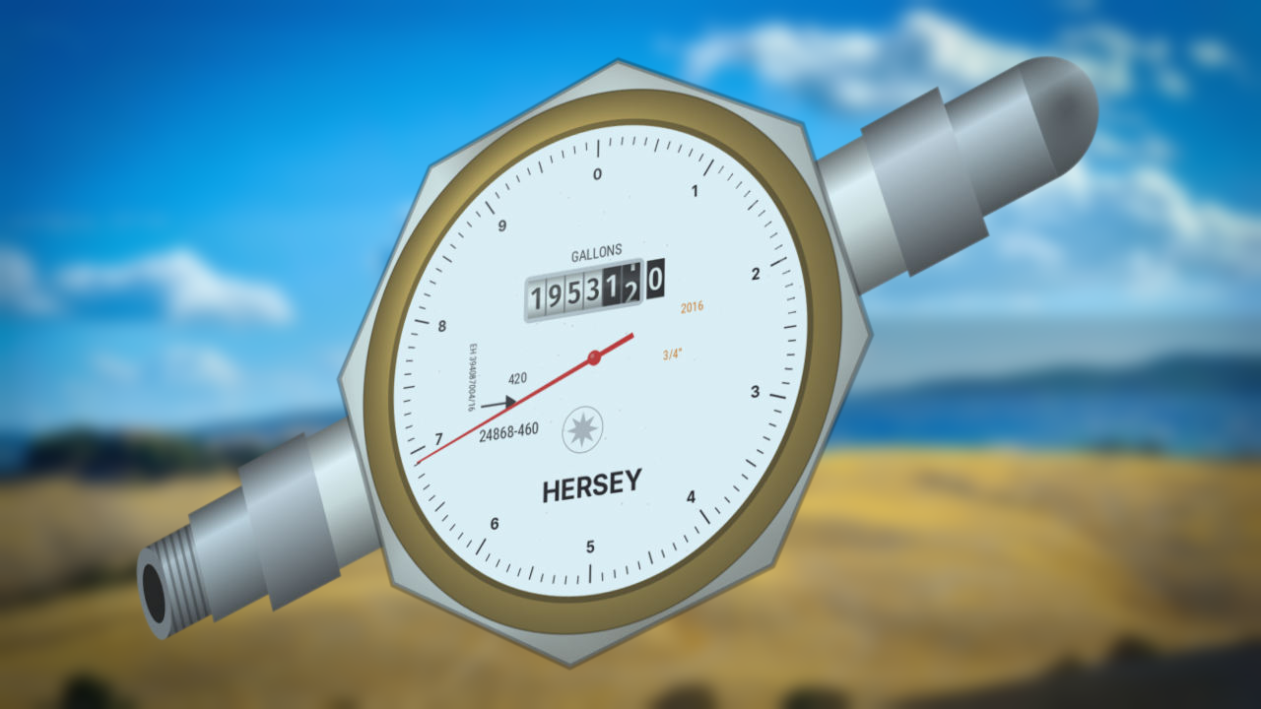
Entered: 1953116.9 gal
